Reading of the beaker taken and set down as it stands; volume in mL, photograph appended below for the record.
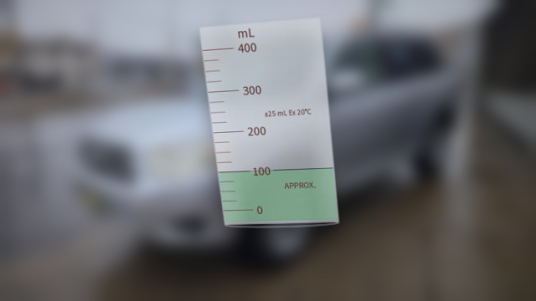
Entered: 100 mL
